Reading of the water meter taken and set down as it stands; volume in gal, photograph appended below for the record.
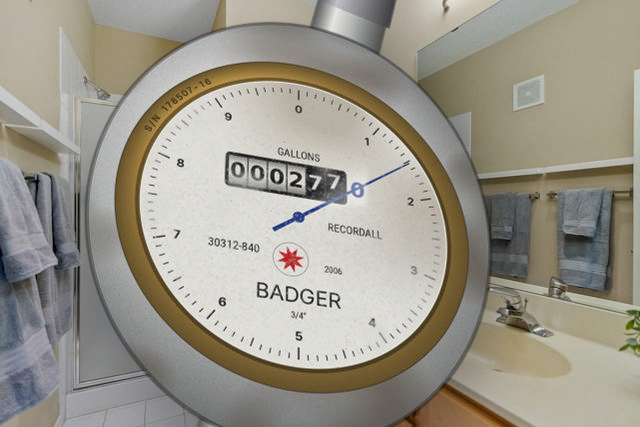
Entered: 2771.5 gal
